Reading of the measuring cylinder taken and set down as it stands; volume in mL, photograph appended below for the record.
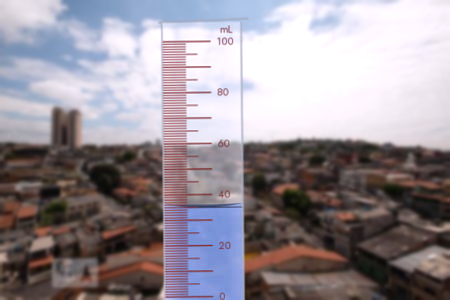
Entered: 35 mL
